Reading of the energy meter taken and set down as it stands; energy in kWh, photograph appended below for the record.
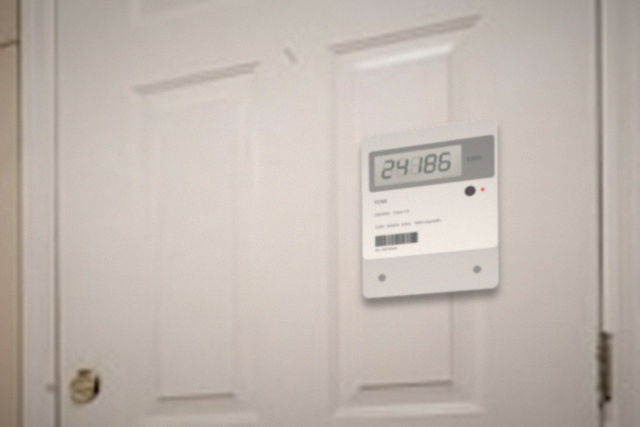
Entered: 24186 kWh
